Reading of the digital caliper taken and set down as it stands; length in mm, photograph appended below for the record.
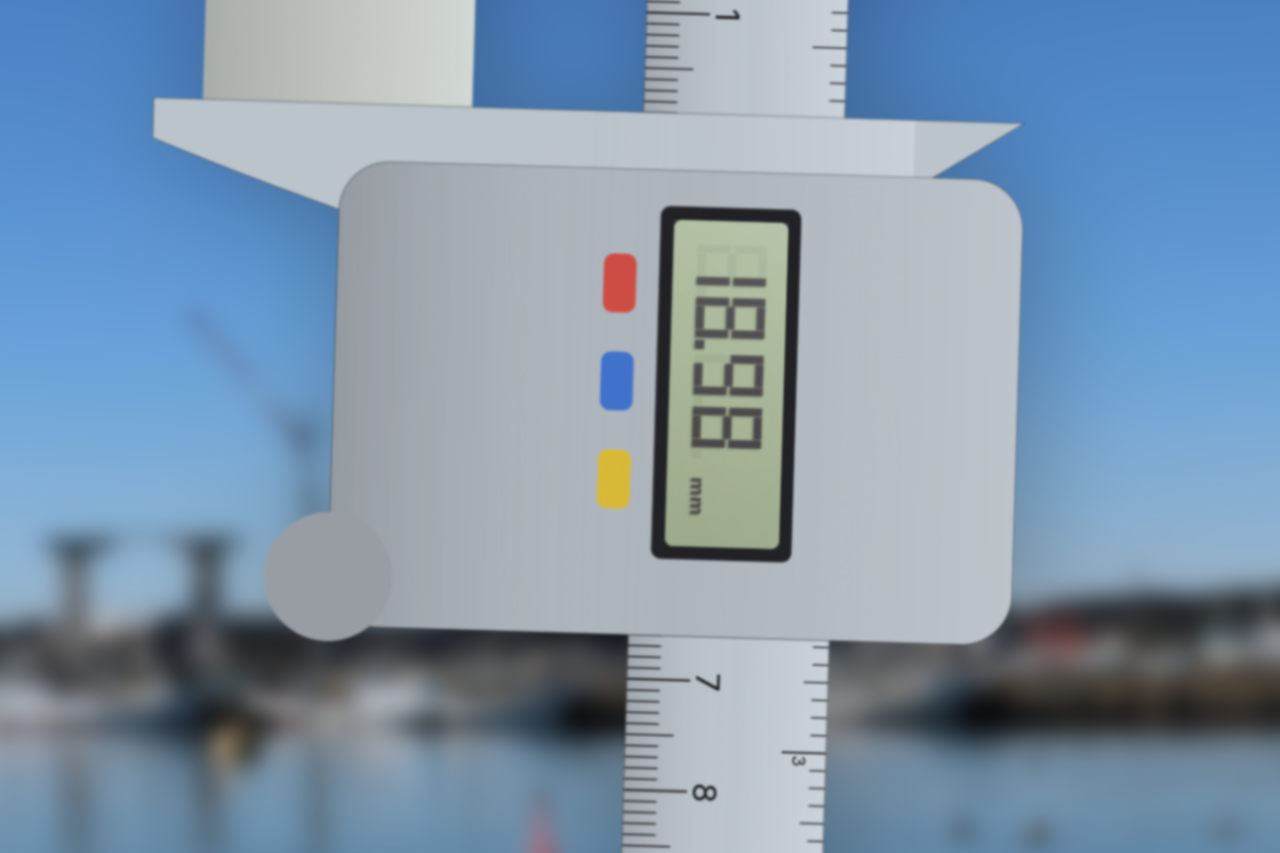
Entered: 18.98 mm
